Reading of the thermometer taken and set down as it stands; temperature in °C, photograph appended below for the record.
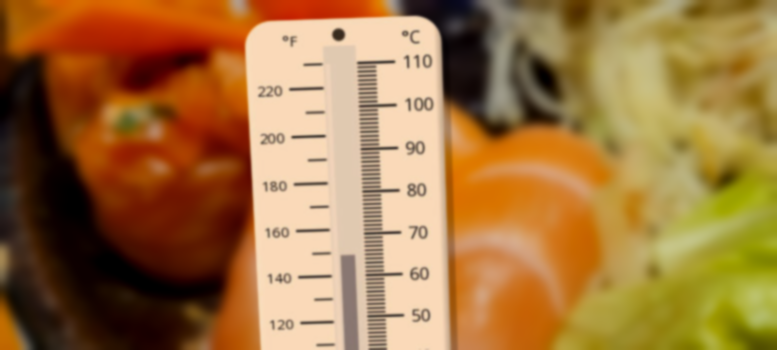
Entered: 65 °C
